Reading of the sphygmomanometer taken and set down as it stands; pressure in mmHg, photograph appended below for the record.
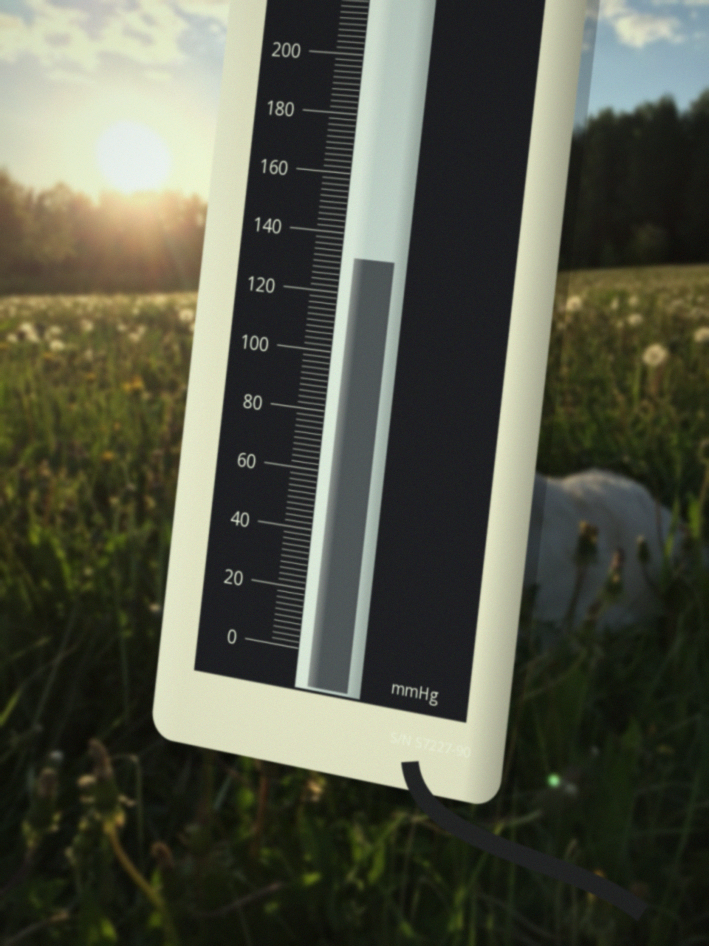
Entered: 132 mmHg
